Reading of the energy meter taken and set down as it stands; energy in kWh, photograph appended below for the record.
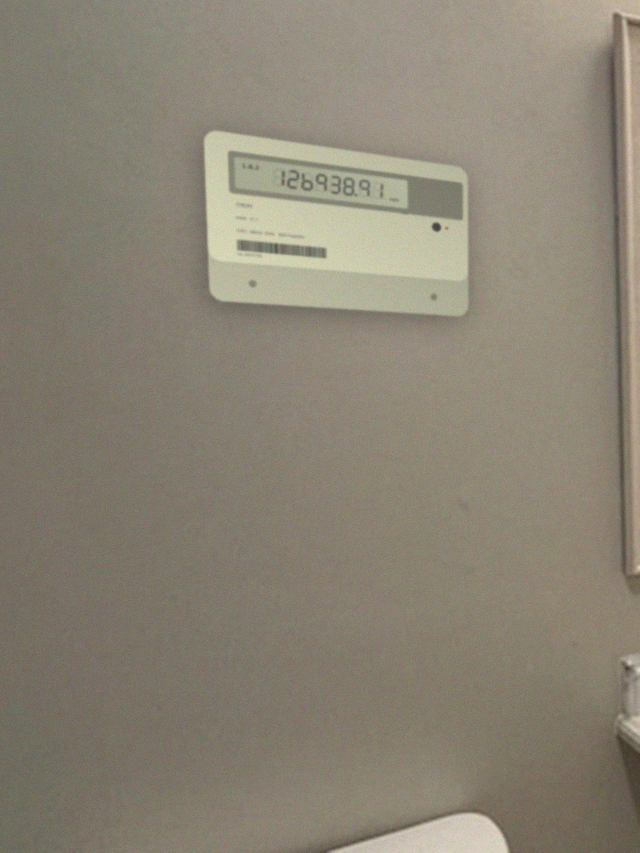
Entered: 126938.91 kWh
